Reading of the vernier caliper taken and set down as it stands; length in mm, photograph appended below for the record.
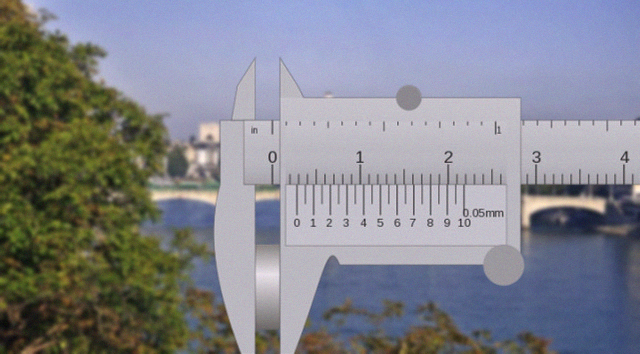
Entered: 2.8 mm
